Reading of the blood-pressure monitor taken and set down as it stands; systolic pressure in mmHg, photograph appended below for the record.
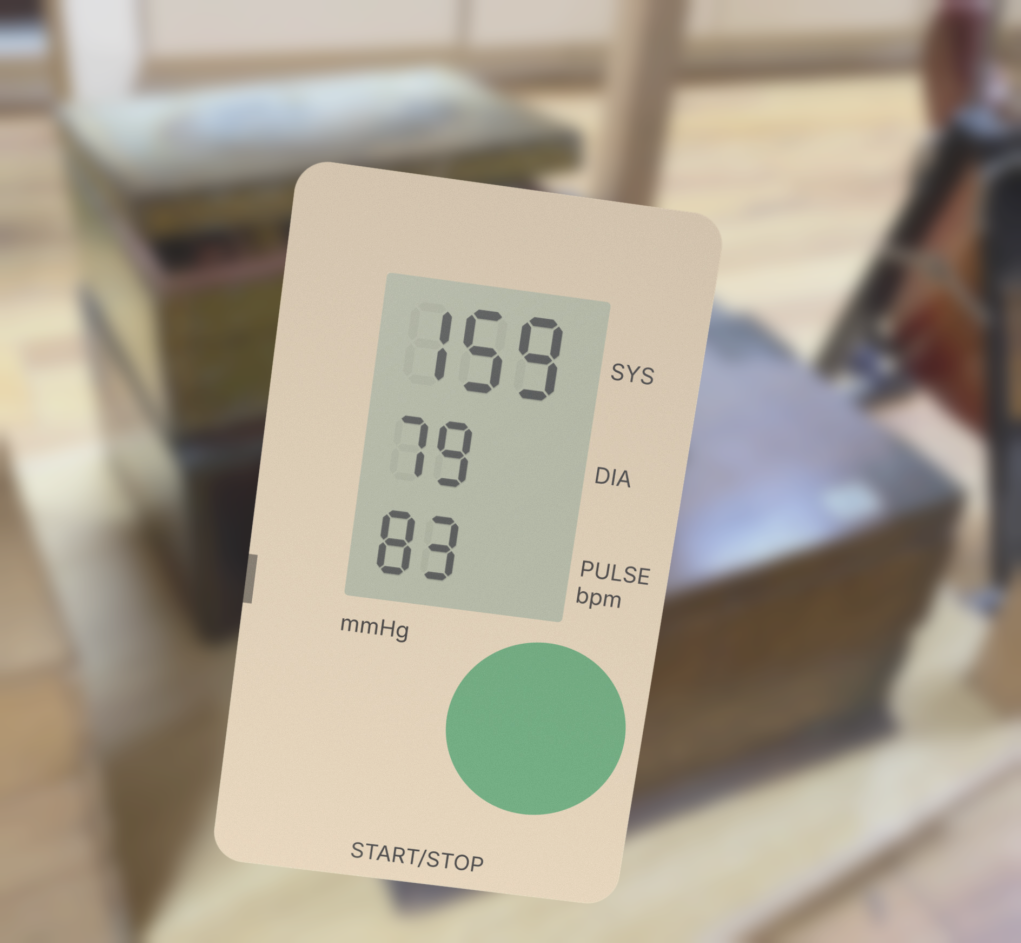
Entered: 159 mmHg
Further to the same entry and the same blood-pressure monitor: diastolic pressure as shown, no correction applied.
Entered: 79 mmHg
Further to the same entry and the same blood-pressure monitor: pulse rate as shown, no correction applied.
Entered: 83 bpm
